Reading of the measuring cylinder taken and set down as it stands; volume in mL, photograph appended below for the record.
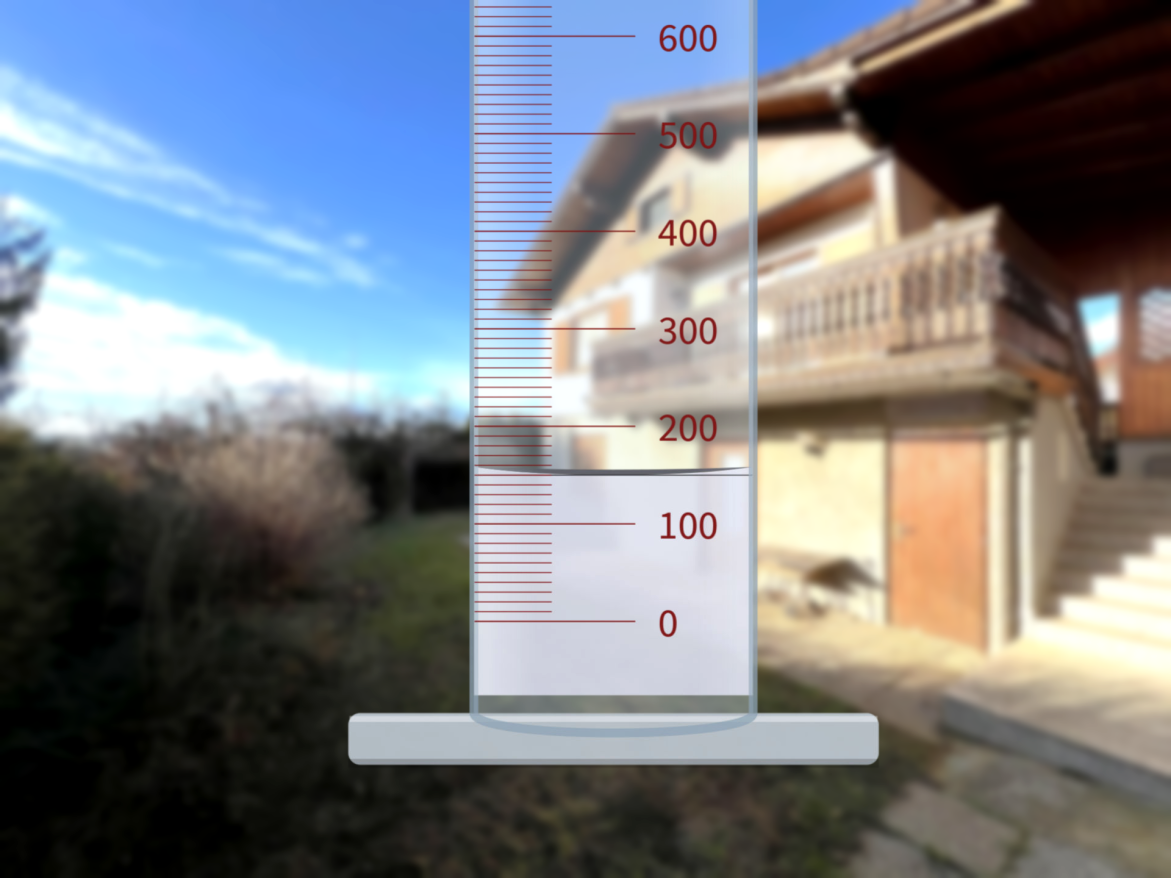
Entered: 150 mL
